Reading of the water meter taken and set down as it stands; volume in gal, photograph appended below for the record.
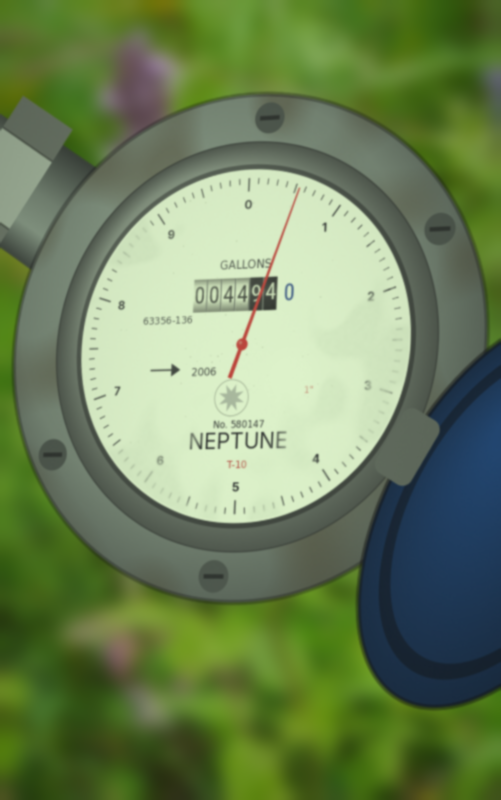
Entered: 44940.5 gal
